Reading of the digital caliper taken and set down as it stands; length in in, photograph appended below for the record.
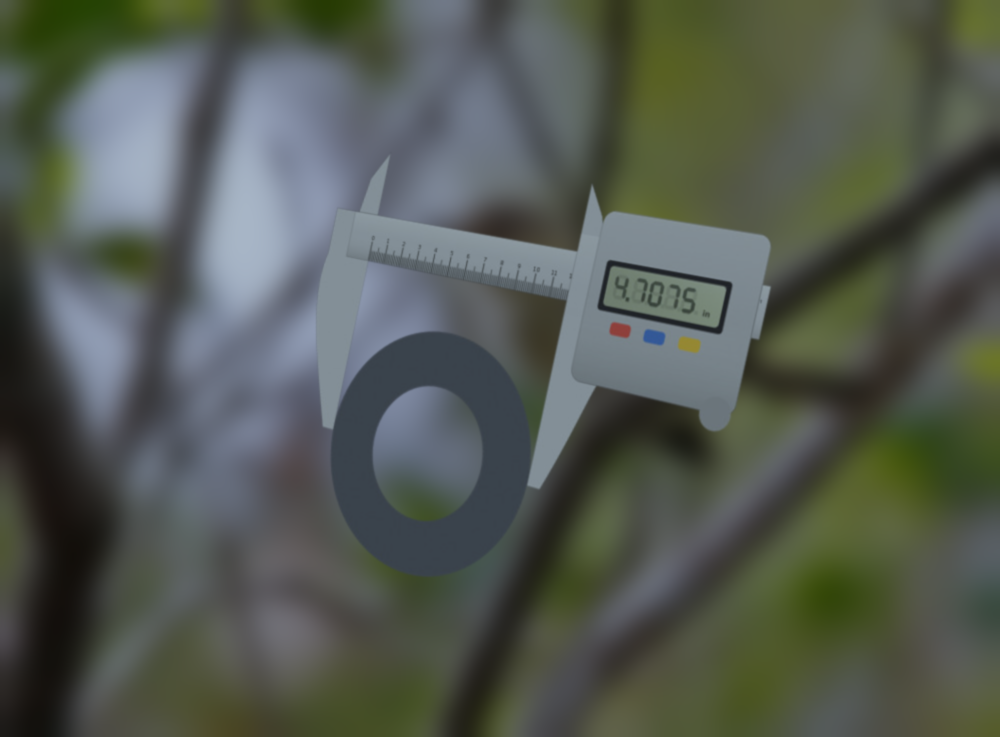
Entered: 4.7075 in
